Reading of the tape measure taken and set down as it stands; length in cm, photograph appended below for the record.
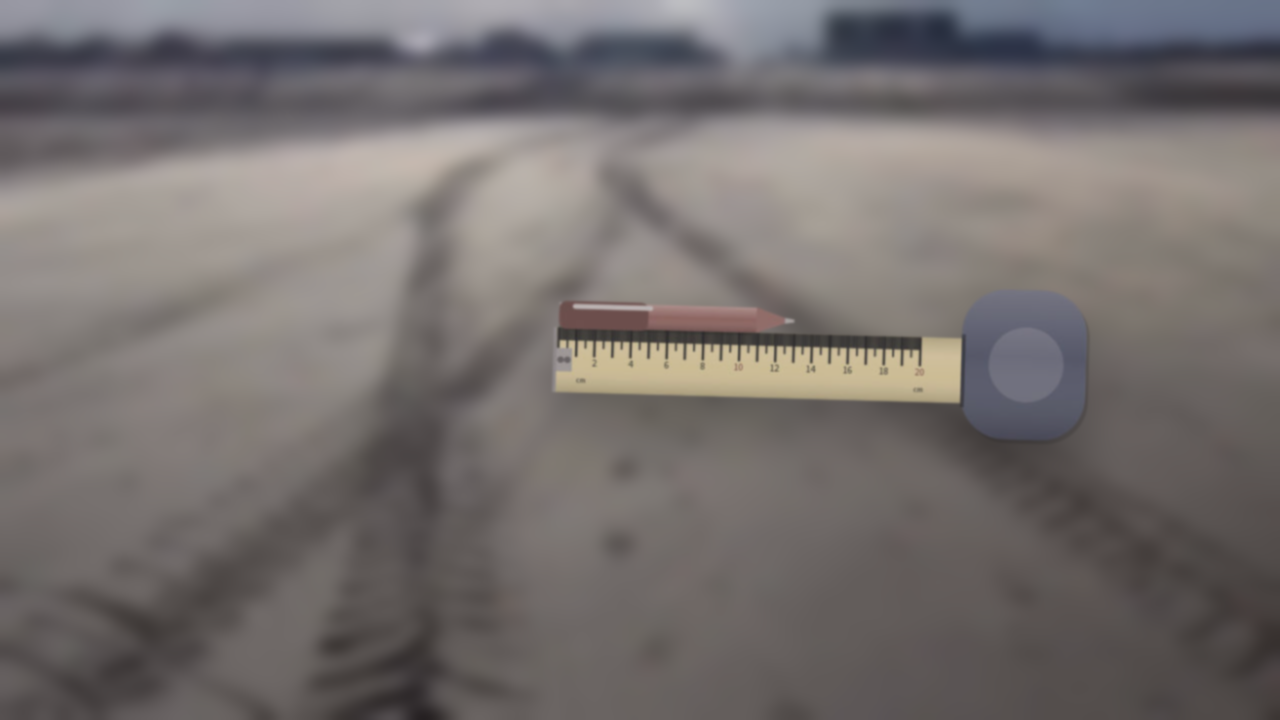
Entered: 13 cm
